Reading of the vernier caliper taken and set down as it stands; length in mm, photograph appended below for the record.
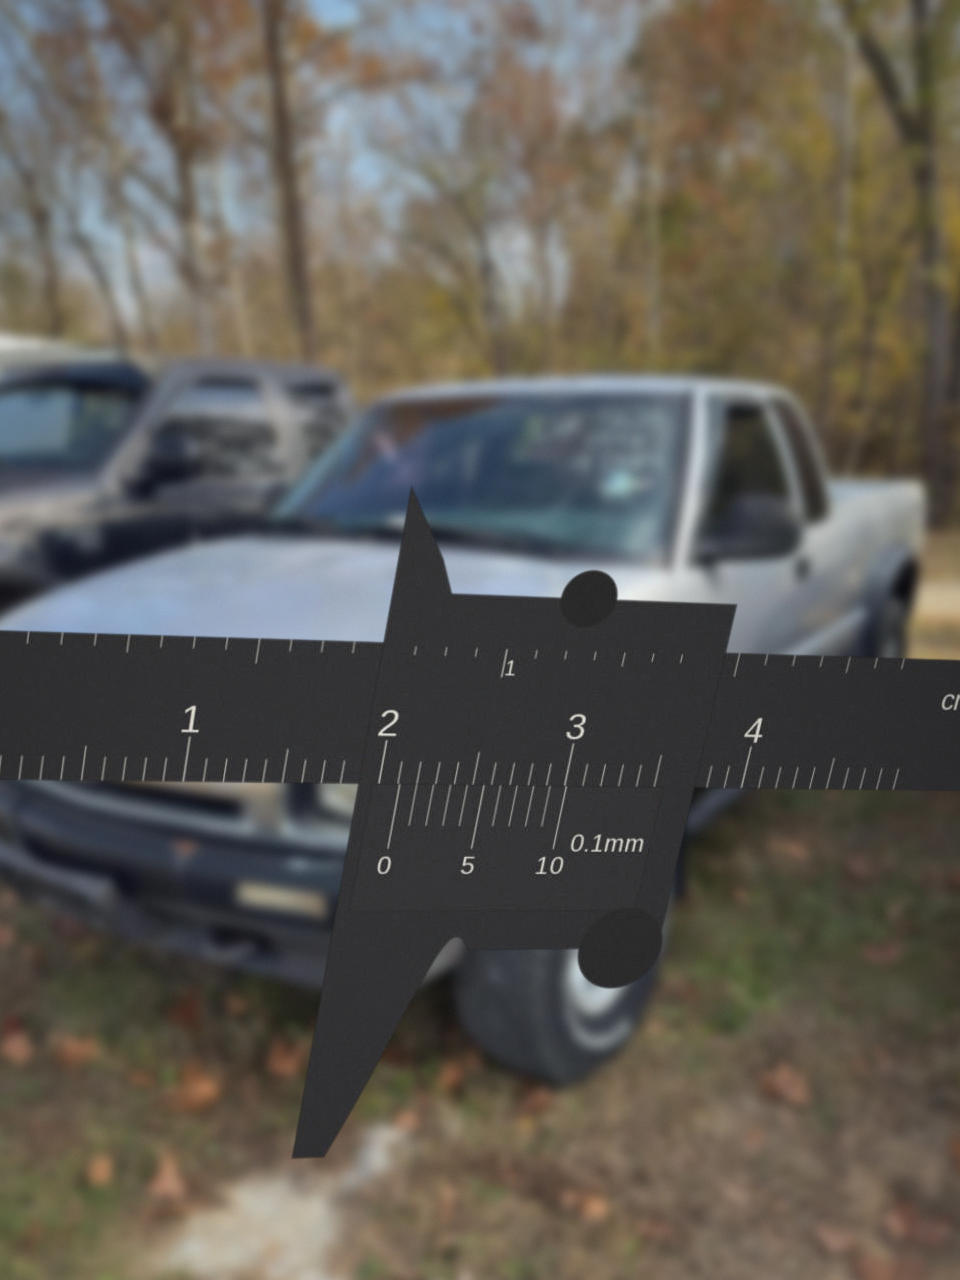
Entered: 21.1 mm
